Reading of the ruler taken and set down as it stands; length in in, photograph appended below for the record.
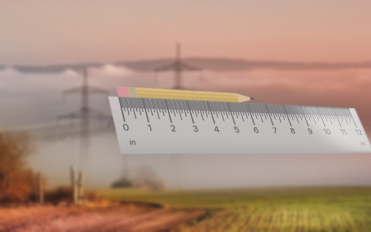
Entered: 6.5 in
